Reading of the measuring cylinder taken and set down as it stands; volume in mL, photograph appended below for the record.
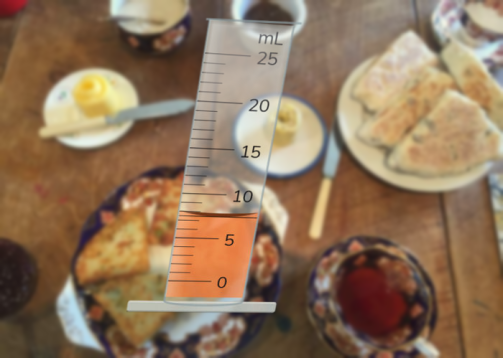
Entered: 7.5 mL
